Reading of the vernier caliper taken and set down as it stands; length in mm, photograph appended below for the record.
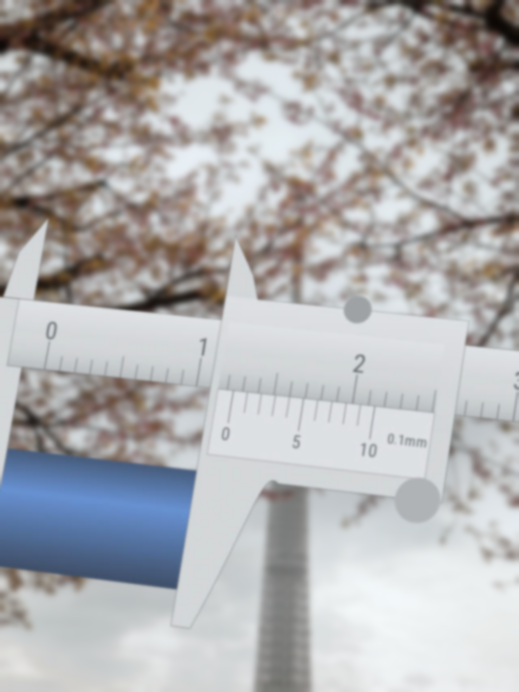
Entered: 12.4 mm
